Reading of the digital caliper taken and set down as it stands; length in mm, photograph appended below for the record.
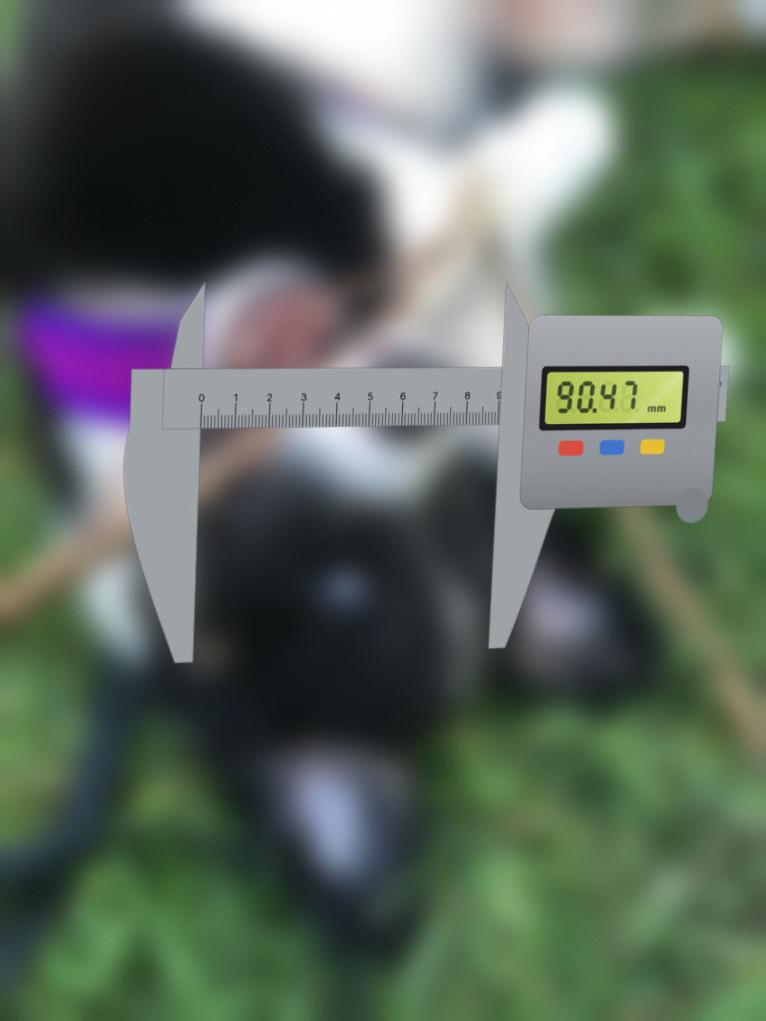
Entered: 90.47 mm
